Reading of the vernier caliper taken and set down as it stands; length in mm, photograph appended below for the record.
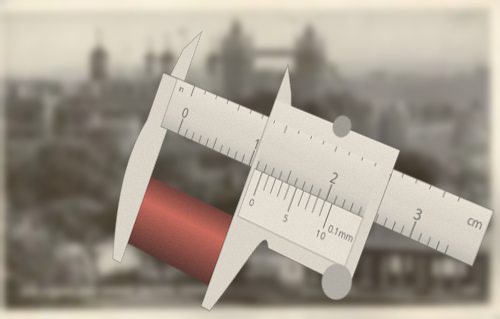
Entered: 11.8 mm
